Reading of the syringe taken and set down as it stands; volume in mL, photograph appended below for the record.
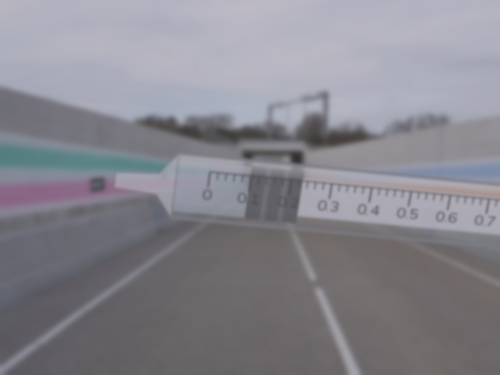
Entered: 0.1 mL
